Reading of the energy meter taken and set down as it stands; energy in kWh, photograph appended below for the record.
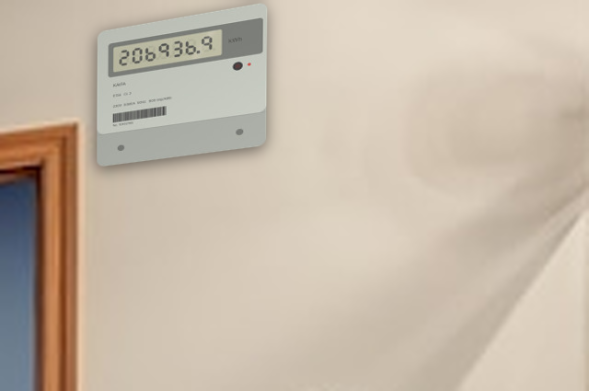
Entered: 206936.9 kWh
